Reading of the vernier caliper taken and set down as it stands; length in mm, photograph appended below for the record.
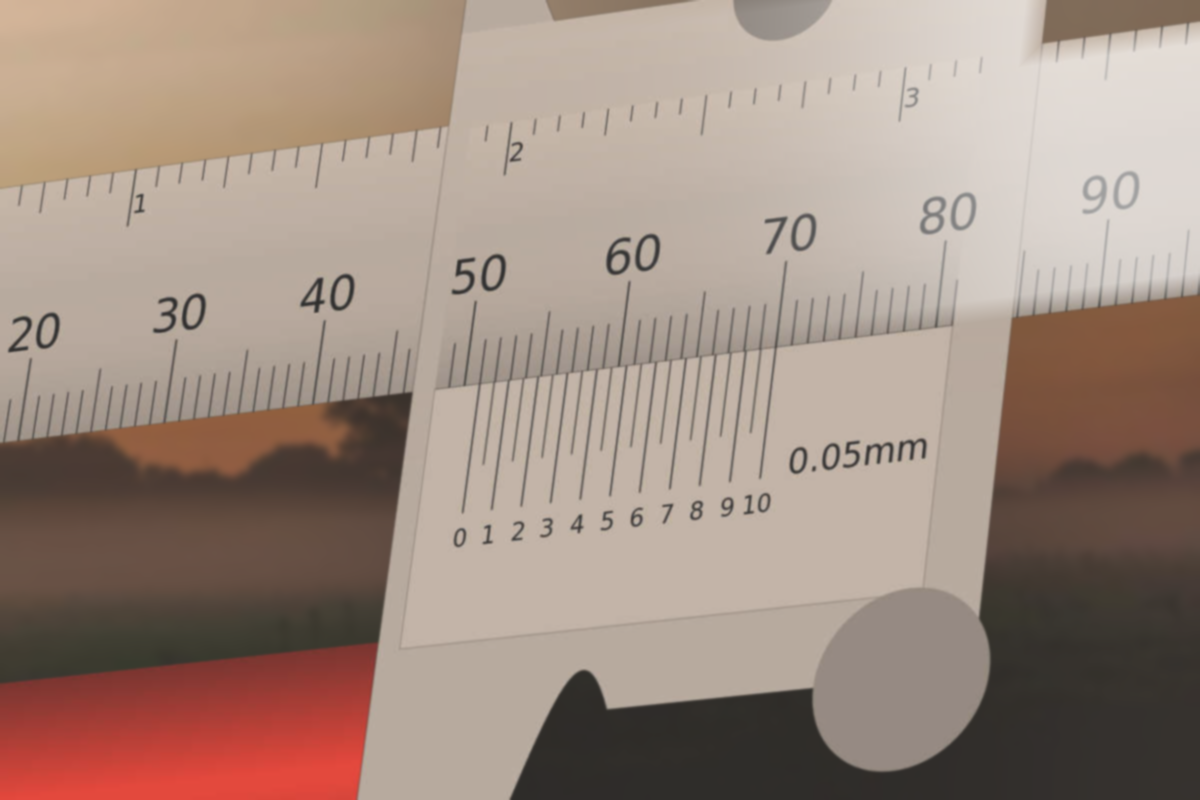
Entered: 51.0 mm
